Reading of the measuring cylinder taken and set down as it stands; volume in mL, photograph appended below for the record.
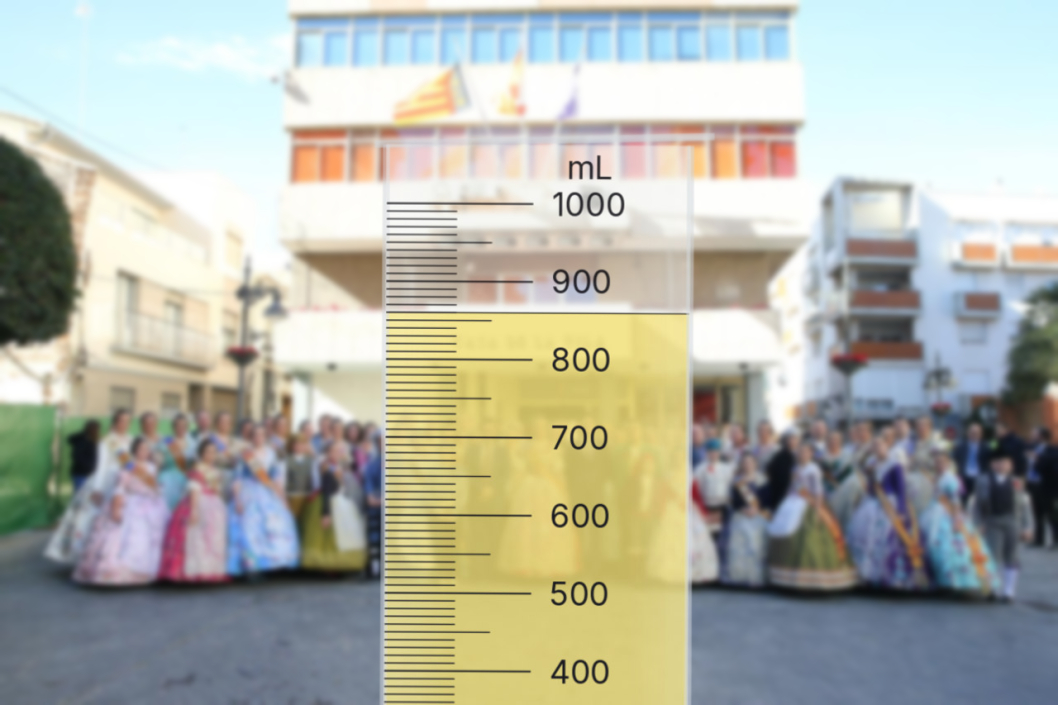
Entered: 860 mL
